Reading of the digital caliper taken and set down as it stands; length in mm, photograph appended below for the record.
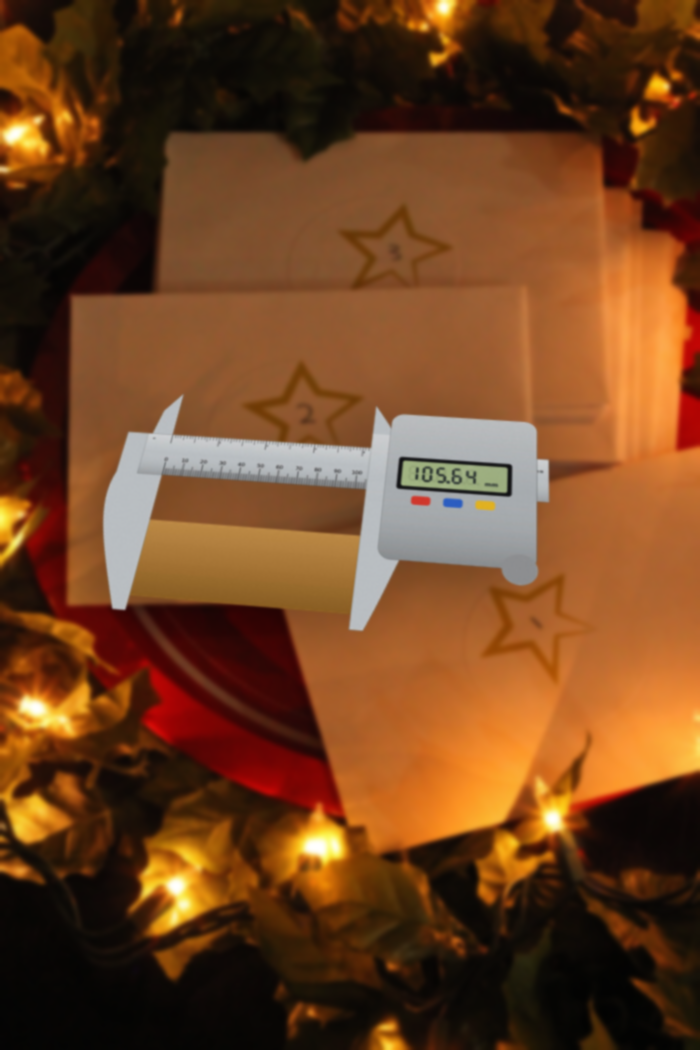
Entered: 105.64 mm
